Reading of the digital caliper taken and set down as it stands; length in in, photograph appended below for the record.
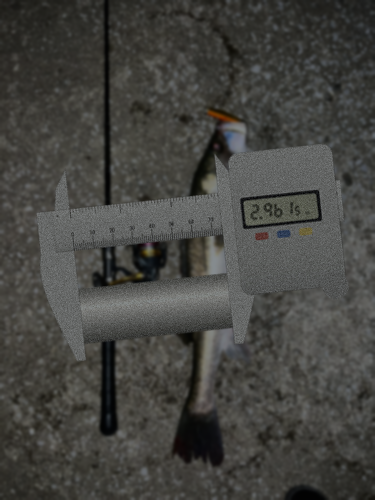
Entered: 2.9615 in
